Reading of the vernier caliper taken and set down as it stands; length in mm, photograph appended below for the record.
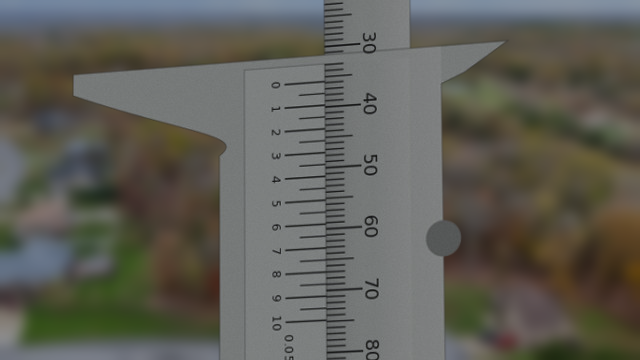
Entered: 35.8 mm
